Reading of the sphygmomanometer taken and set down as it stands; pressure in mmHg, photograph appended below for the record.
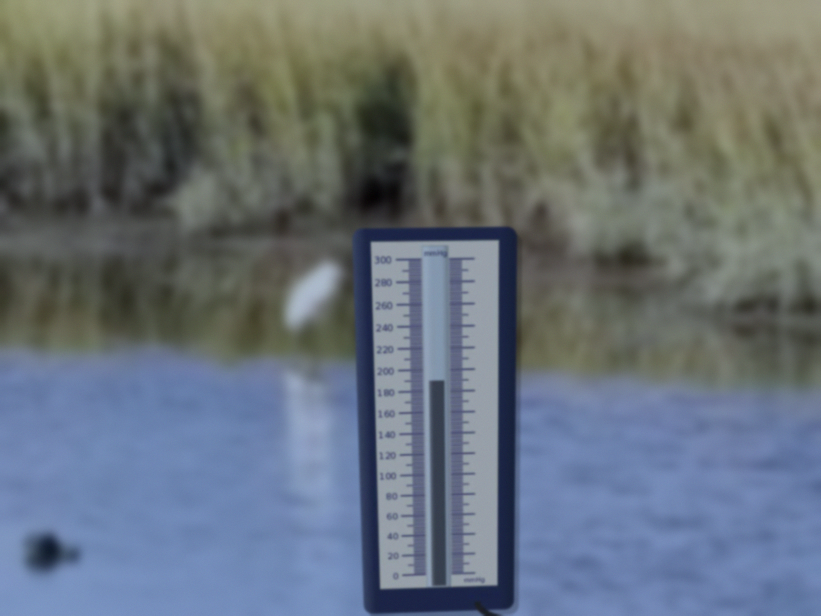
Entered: 190 mmHg
